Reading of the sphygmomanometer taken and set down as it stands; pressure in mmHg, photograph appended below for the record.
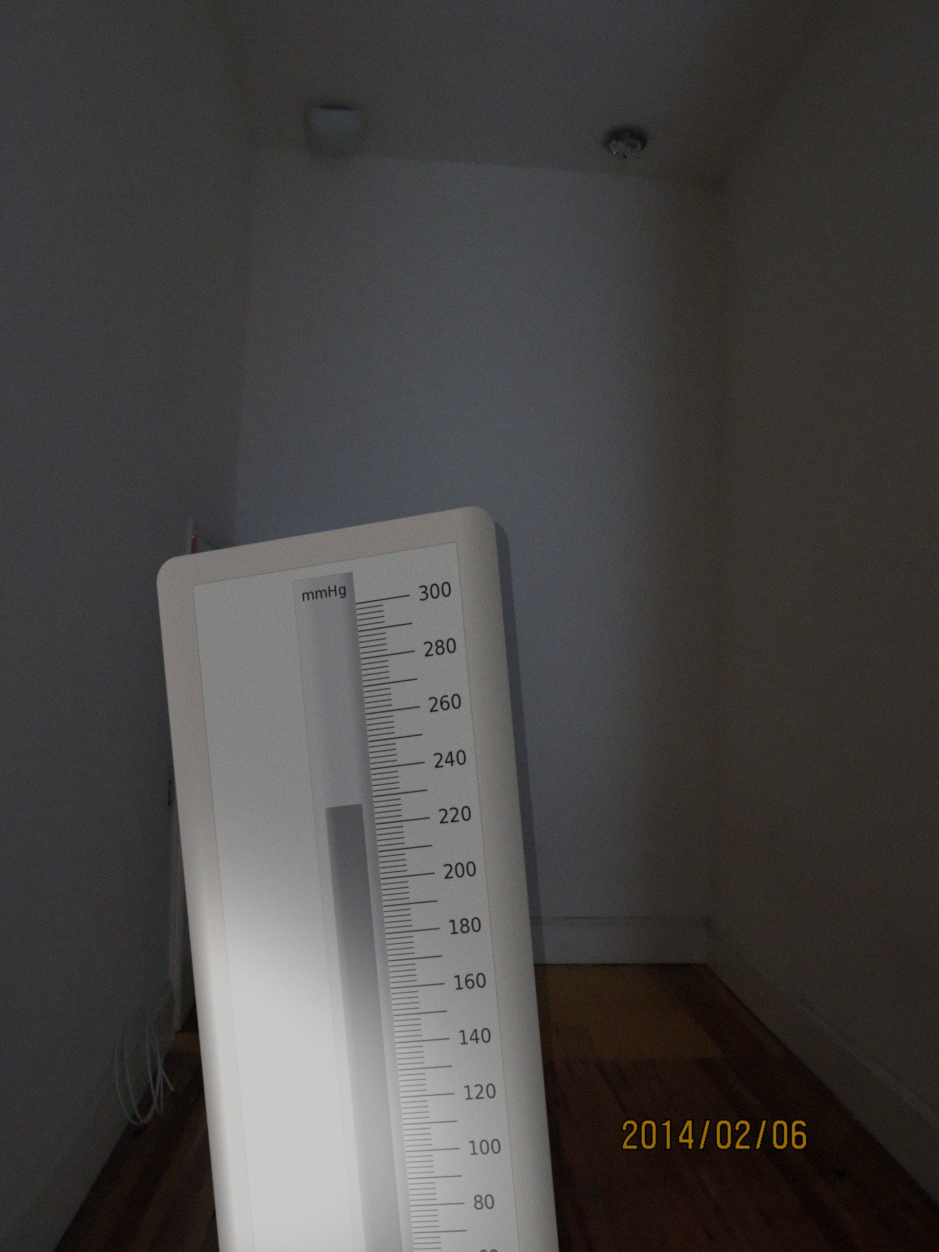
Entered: 228 mmHg
